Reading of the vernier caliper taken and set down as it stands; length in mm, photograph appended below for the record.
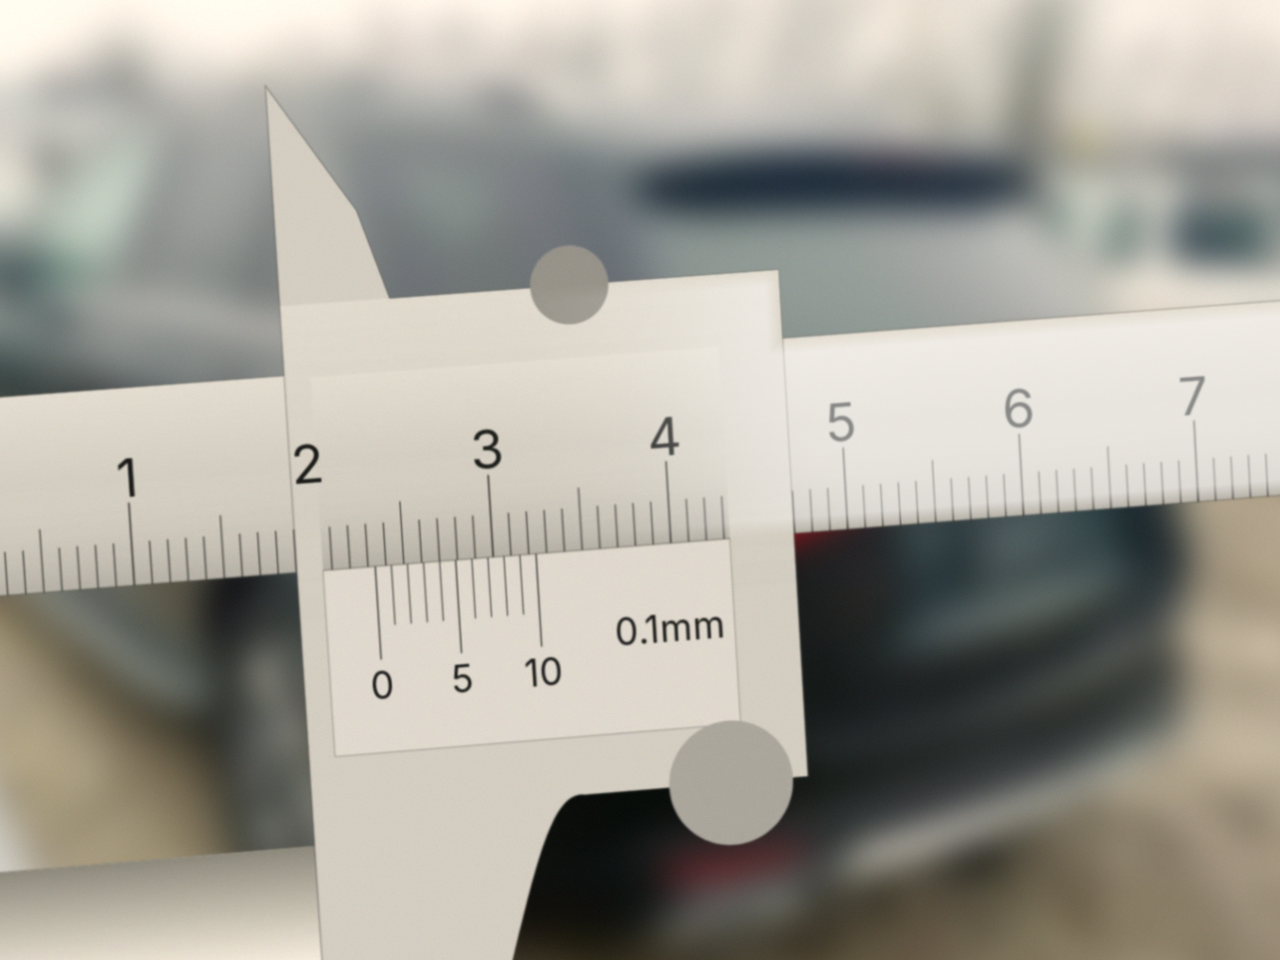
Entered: 23.4 mm
